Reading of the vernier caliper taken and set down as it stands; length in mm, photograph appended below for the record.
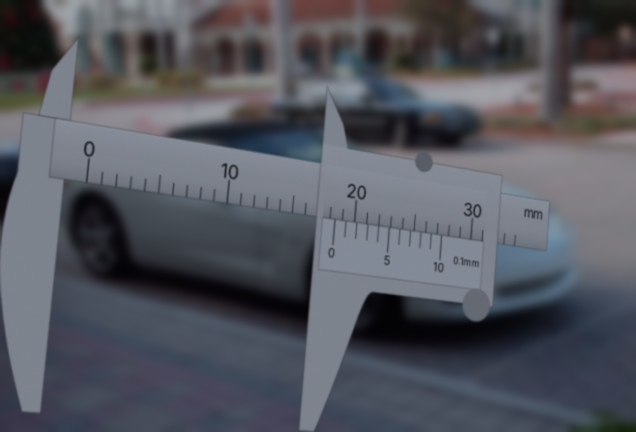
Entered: 18.4 mm
